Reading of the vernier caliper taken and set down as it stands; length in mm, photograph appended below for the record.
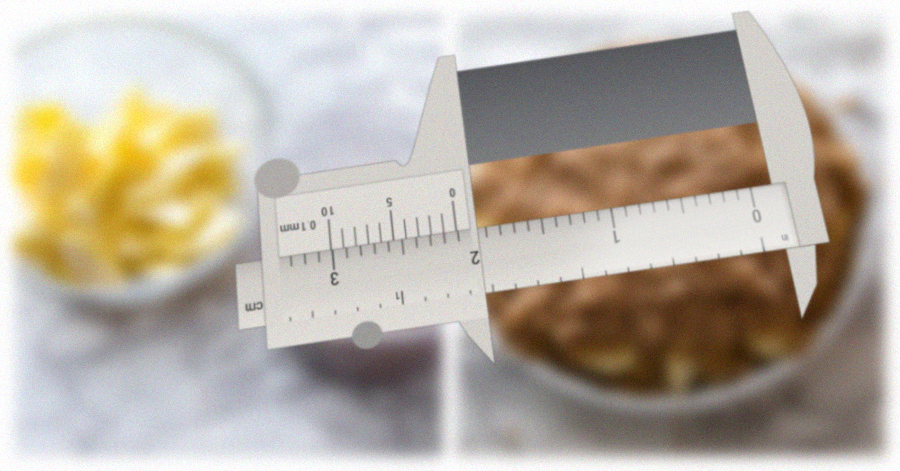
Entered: 21.1 mm
